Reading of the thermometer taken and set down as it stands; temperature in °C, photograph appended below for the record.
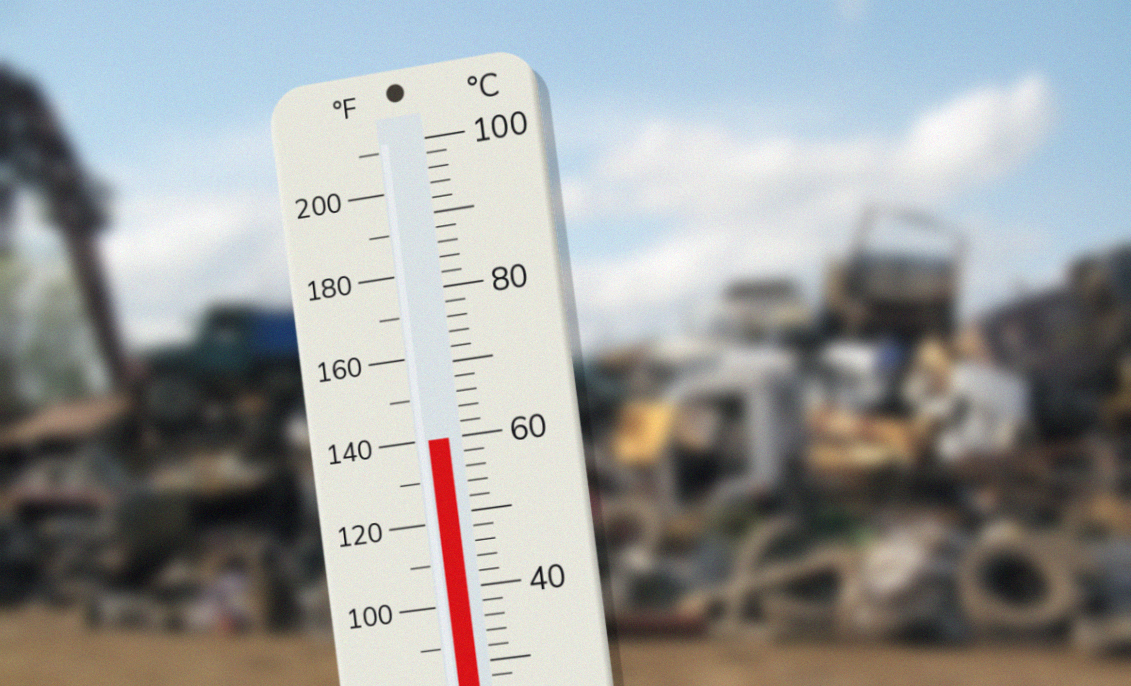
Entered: 60 °C
